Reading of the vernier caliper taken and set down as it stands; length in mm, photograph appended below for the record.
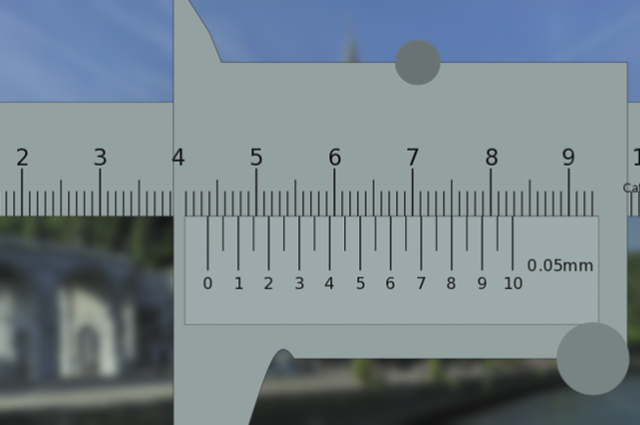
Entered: 43.8 mm
